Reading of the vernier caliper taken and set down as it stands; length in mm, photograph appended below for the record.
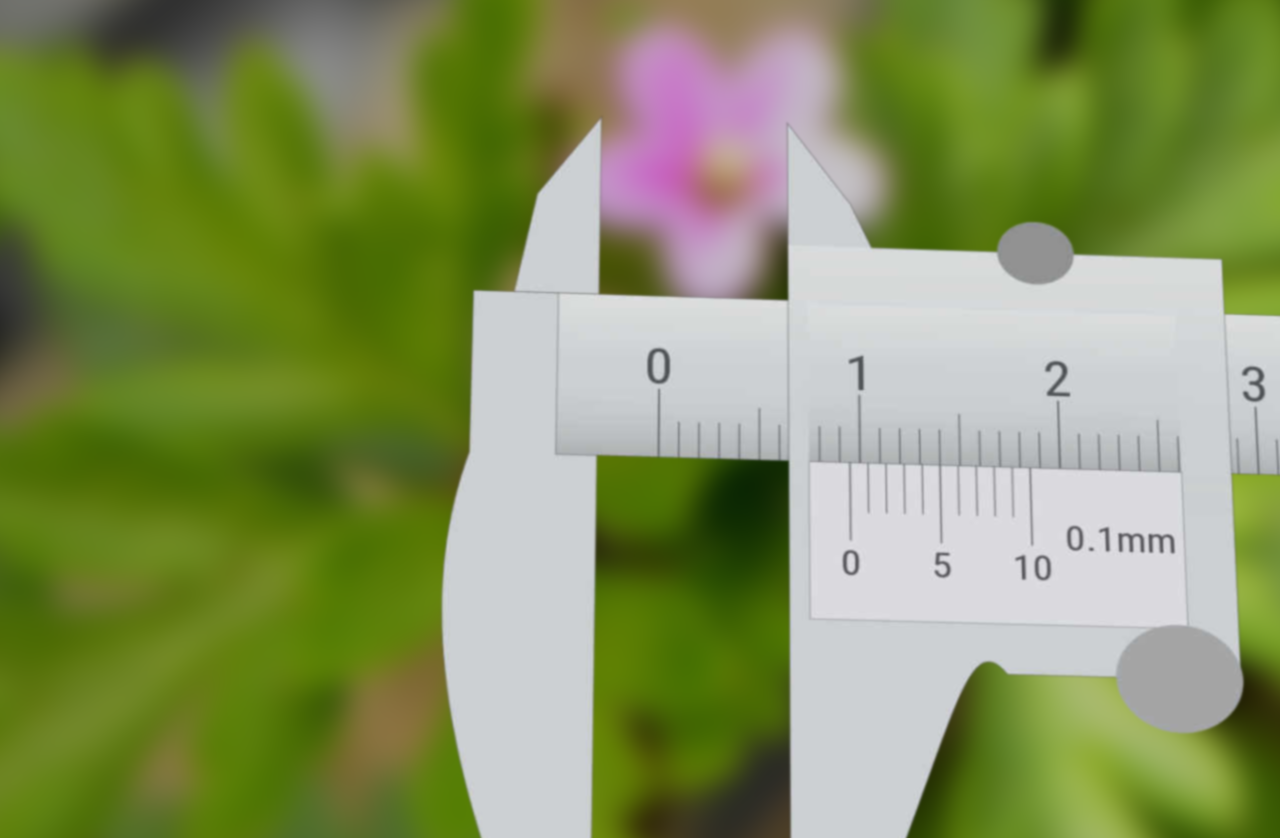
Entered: 9.5 mm
